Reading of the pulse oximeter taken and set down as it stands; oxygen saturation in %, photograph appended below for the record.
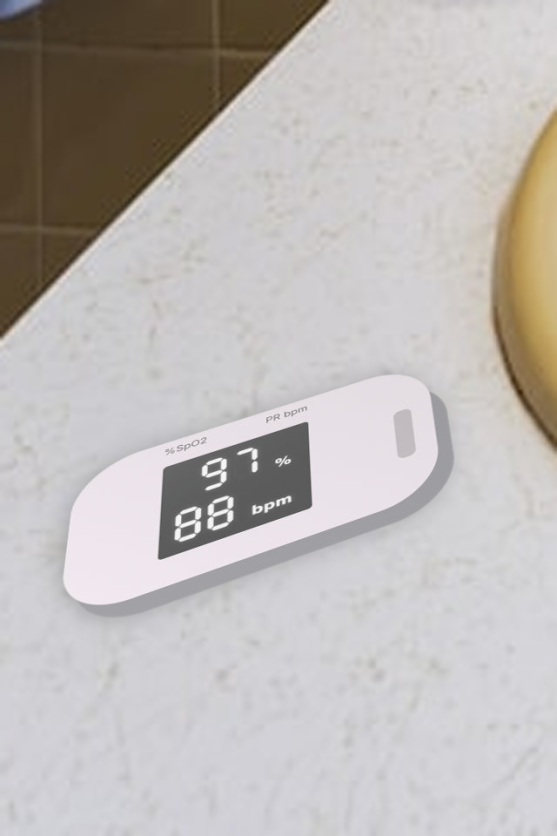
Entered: 97 %
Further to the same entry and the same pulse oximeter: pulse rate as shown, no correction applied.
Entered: 88 bpm
